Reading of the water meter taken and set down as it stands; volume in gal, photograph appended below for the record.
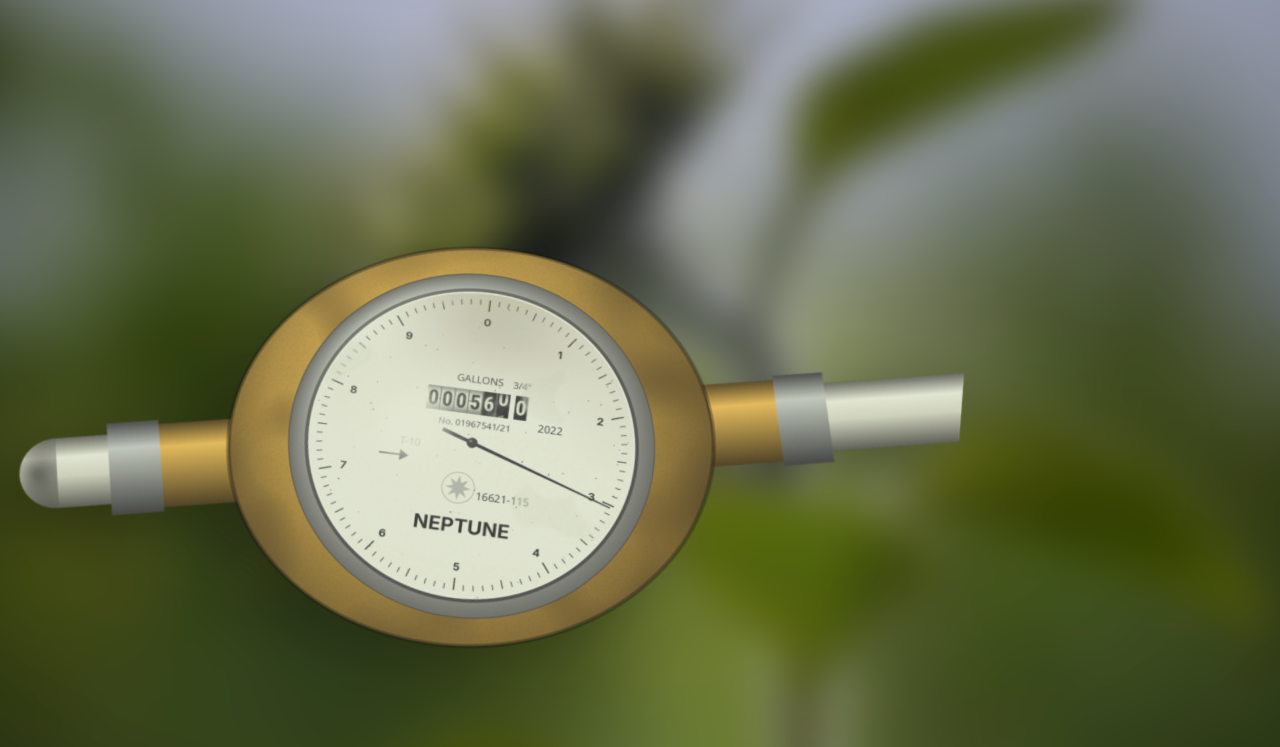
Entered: 5603.0 gal
